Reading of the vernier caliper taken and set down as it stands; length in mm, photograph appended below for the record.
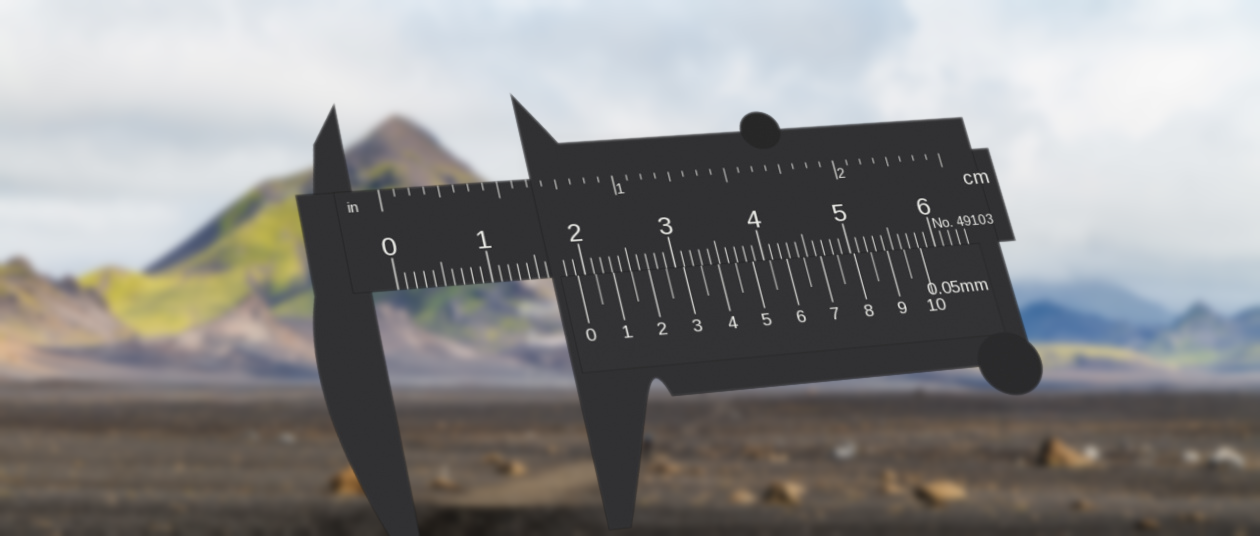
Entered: 19.2 mm
